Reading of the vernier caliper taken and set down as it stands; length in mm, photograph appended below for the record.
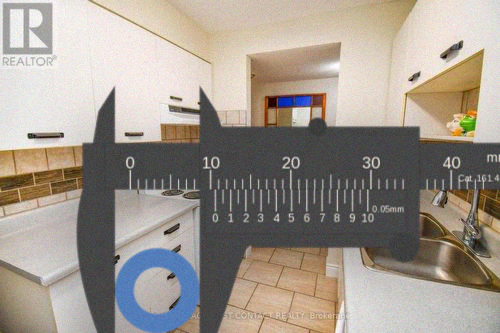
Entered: 10.6 mm
